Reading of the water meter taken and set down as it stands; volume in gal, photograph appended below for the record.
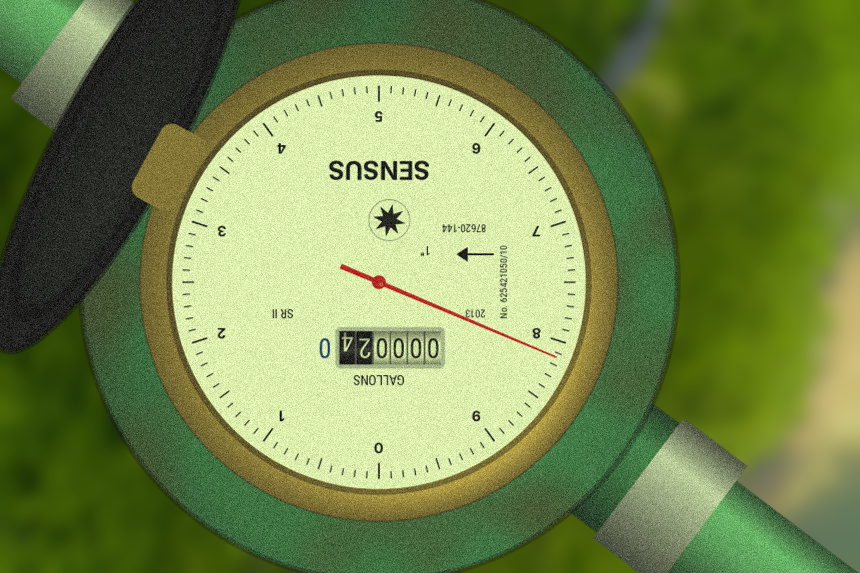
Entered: 238.1 gal
